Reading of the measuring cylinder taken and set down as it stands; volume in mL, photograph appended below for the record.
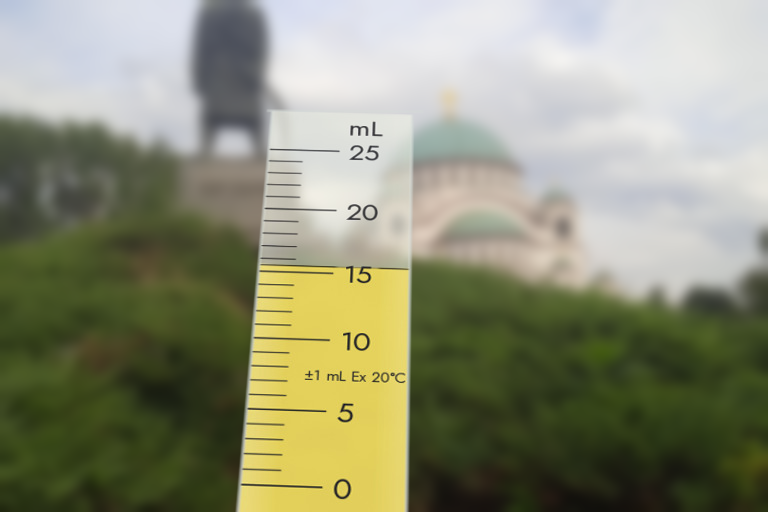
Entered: 15.5 mL
